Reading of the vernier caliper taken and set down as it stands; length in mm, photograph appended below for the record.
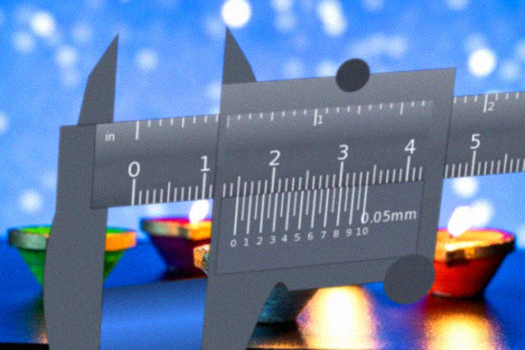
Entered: 15.0 mm
